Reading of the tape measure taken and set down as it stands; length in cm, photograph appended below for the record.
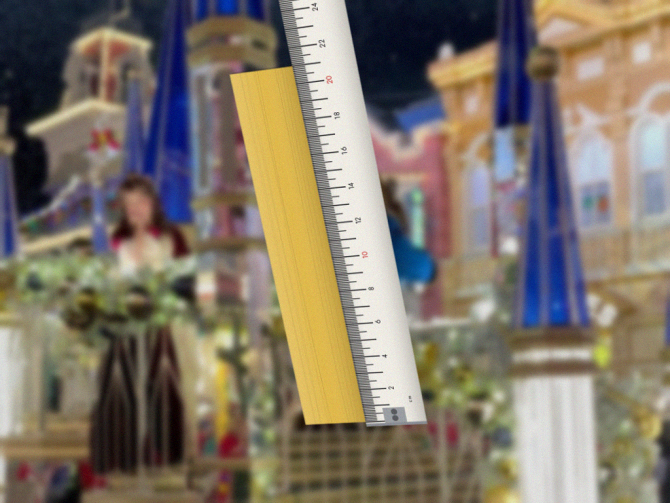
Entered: 21 cm
